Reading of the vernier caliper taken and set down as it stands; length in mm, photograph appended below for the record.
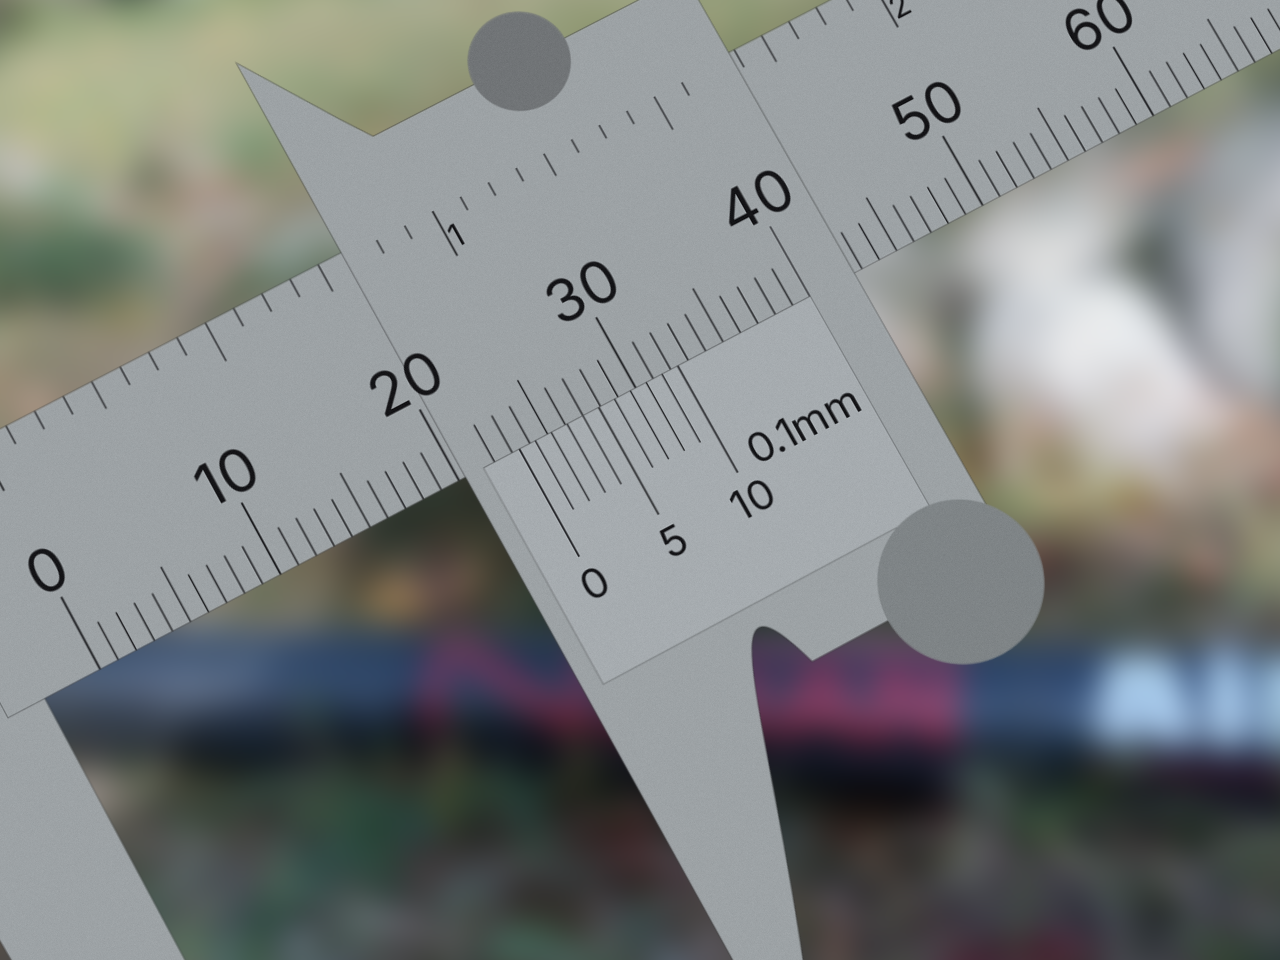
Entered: 23.4 mm
